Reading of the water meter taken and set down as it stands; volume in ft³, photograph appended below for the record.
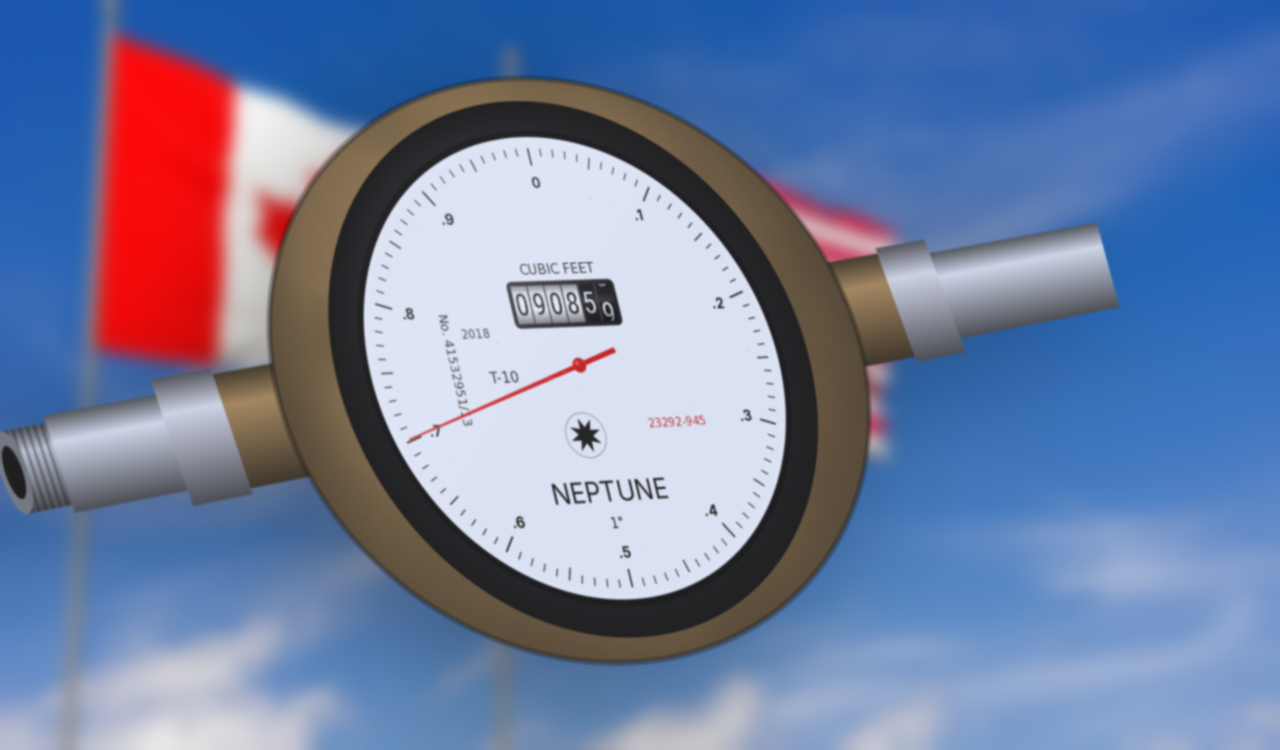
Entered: 90858.70 ft³
